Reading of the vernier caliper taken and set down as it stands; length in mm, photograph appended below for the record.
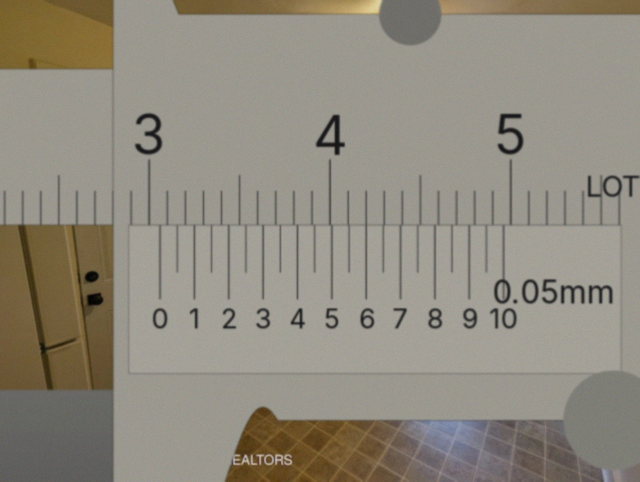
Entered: 30.6 mm
